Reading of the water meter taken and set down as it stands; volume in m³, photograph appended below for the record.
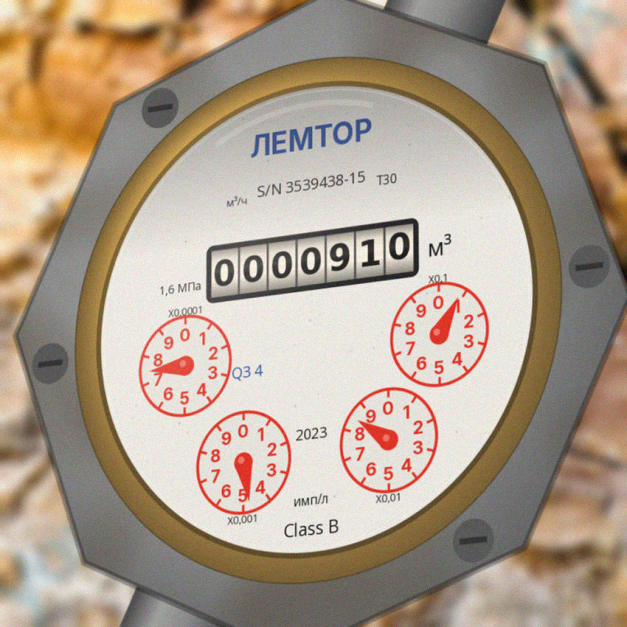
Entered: 910.0847 m³
